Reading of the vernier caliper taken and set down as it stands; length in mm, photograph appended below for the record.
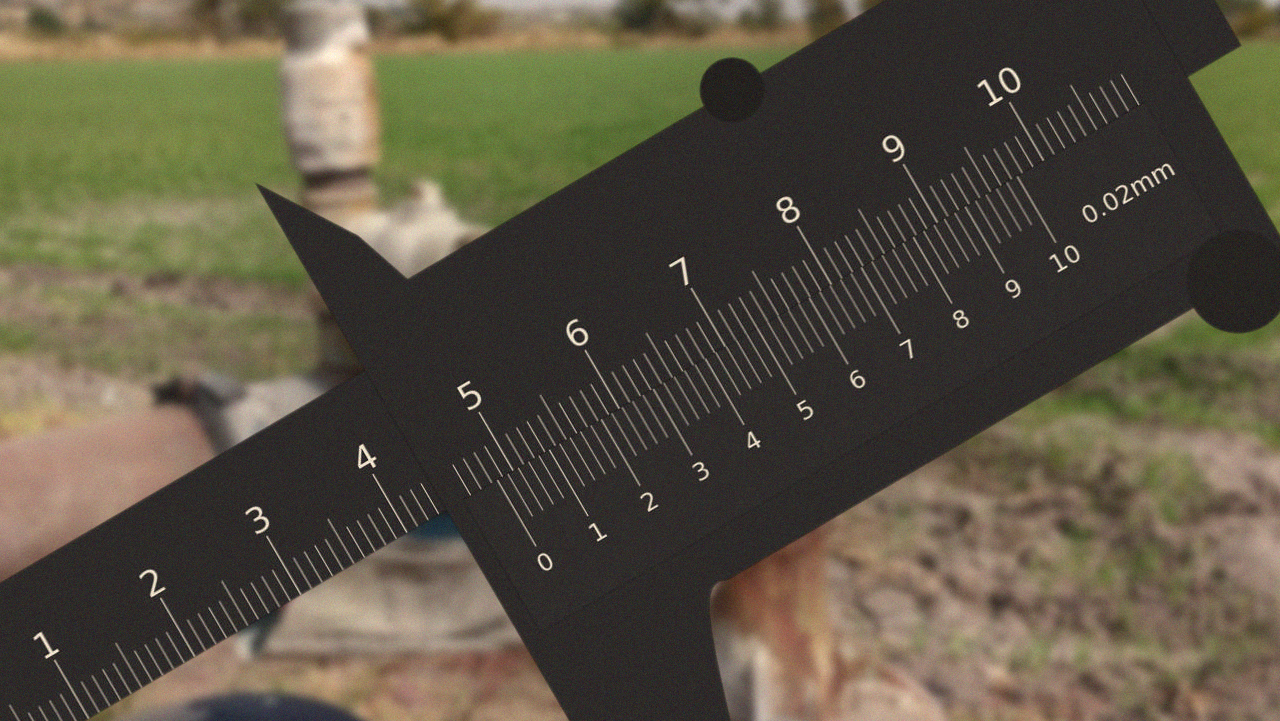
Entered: 48.5 mm
